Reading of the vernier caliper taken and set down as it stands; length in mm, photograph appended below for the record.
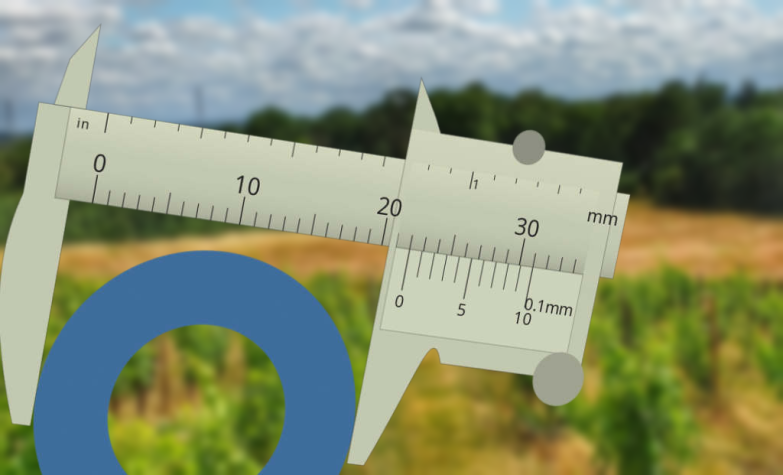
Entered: 22.0 mm
